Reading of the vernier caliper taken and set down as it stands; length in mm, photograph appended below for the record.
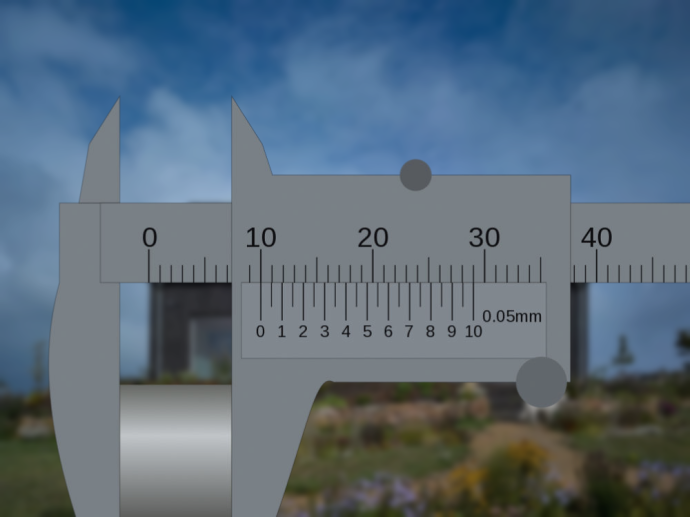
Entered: 10.0 mm
